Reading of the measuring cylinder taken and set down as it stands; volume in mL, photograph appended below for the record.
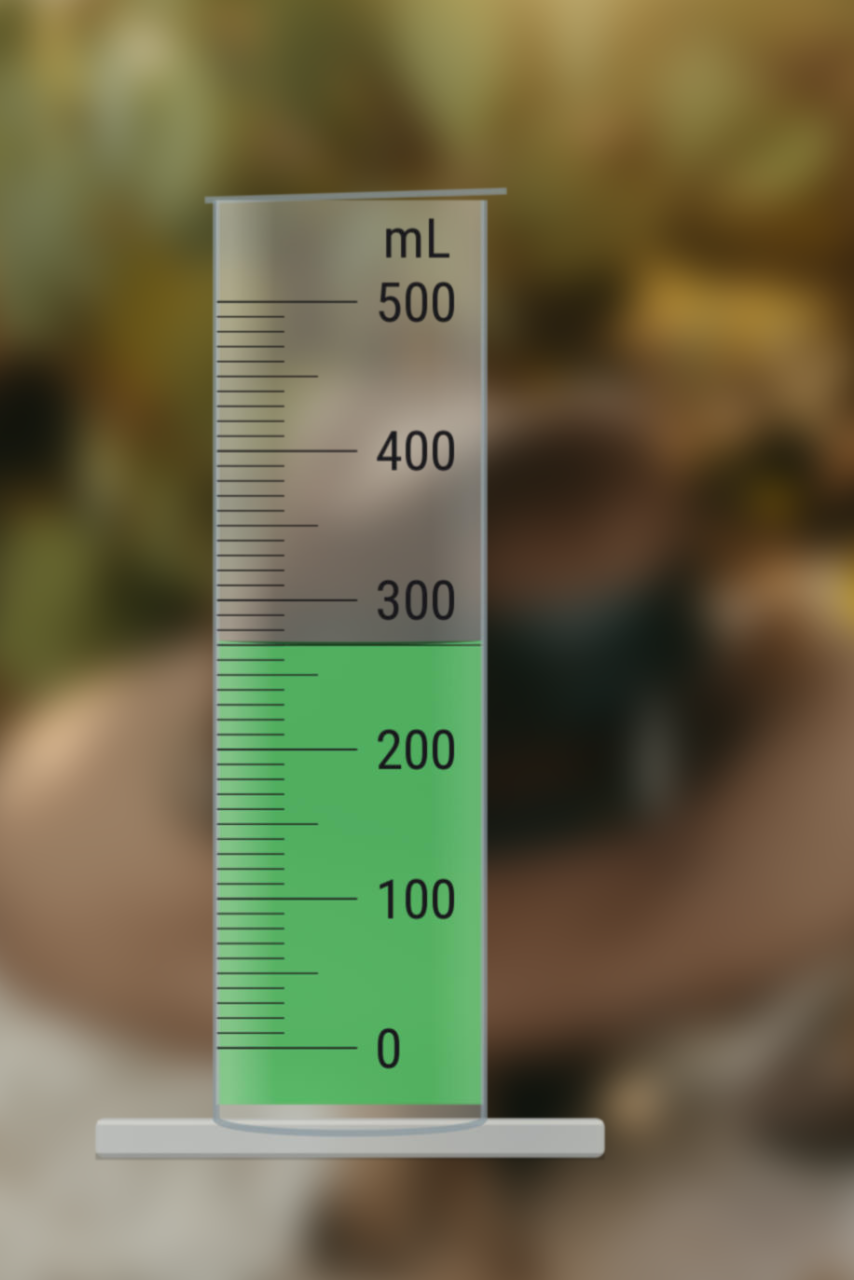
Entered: 270 mL
